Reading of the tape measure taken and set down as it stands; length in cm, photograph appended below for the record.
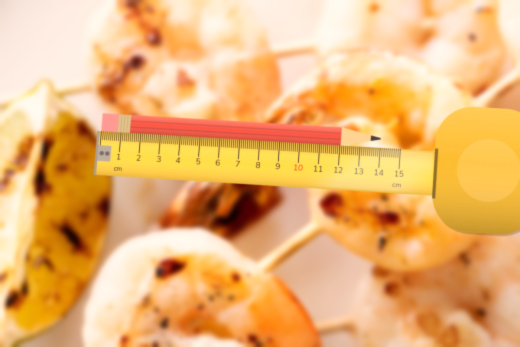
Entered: 14 cm
